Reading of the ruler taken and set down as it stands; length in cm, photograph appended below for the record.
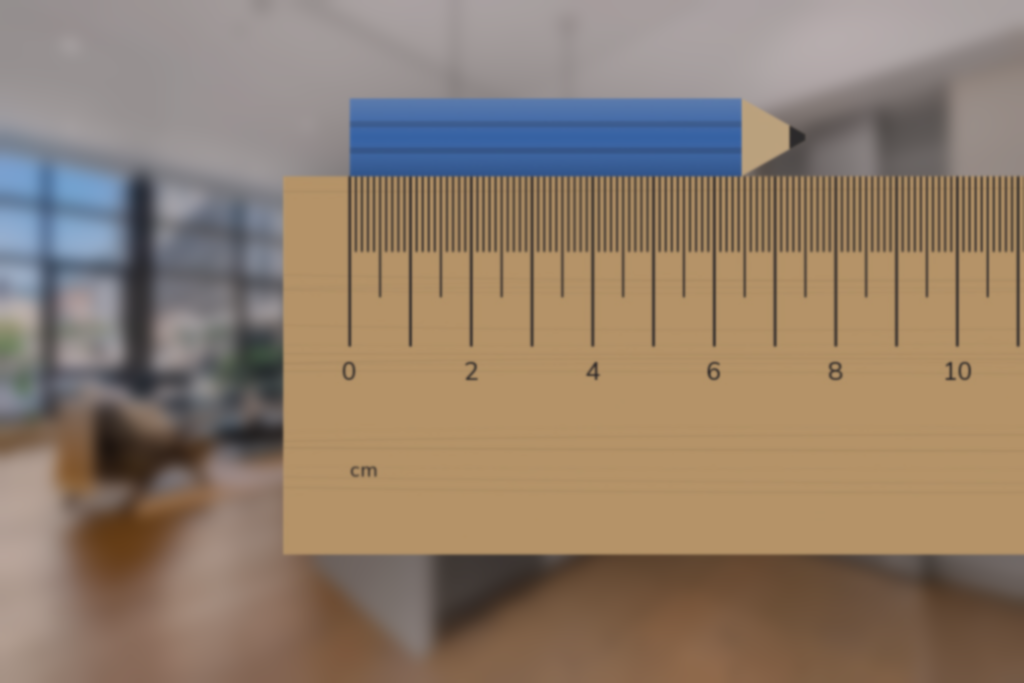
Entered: 7.5 cm
